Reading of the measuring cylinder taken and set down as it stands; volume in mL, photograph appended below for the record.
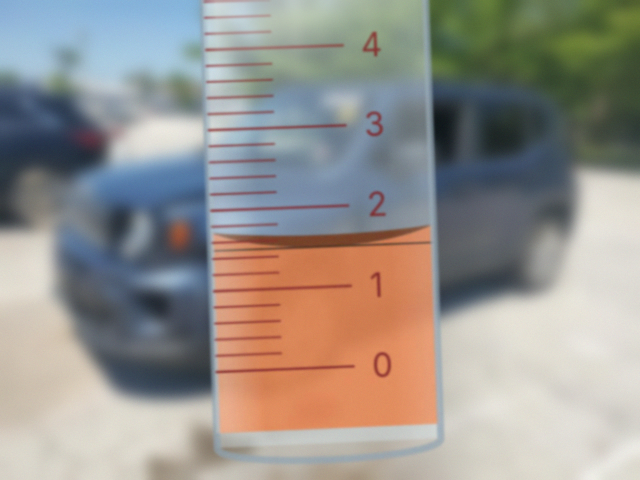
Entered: 1.5 mL
